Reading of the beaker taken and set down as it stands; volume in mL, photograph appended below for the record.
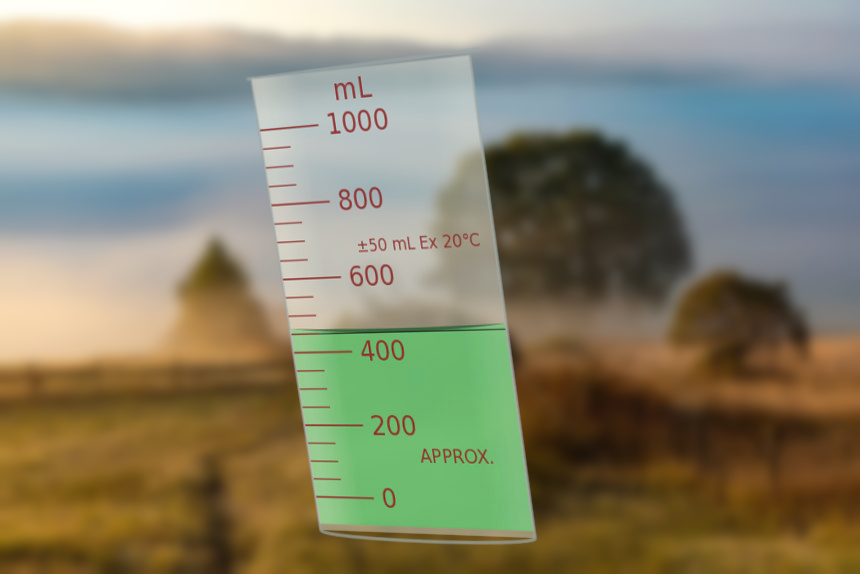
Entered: 450 mL
